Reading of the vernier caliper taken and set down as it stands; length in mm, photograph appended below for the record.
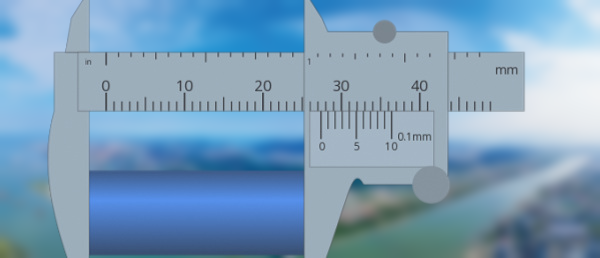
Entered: 27.4 mm
